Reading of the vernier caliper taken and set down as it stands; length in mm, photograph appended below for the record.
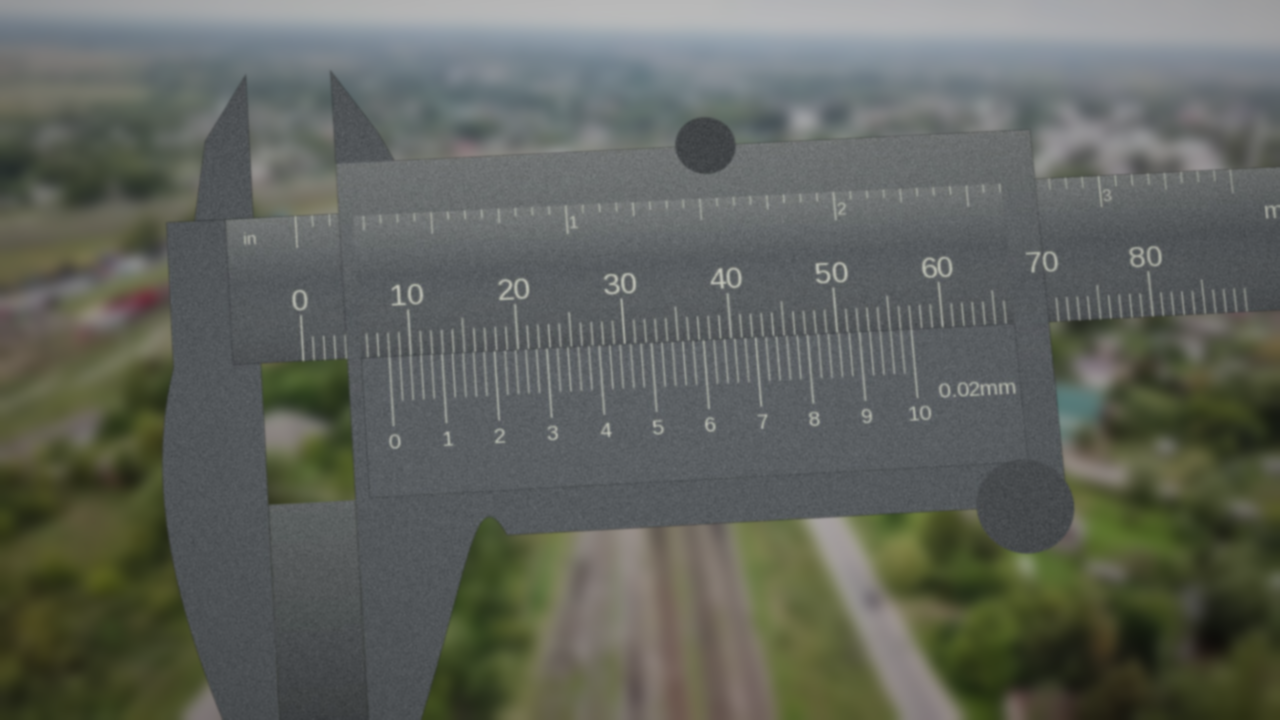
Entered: 8.0 mm
